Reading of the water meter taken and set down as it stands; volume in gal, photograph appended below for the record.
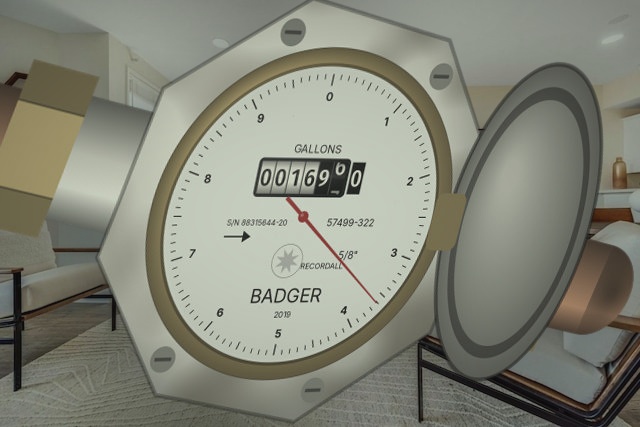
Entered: 16963.6 gal
